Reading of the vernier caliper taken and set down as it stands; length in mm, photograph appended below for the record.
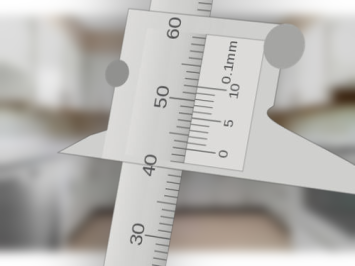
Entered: 43.0 mm
